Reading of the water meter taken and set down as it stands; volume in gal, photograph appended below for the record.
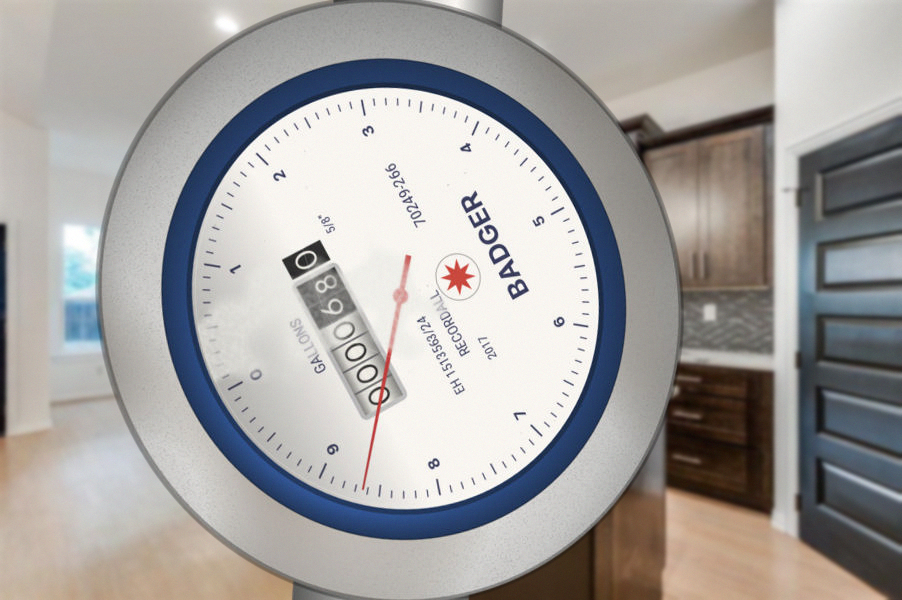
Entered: 678.6 gal
